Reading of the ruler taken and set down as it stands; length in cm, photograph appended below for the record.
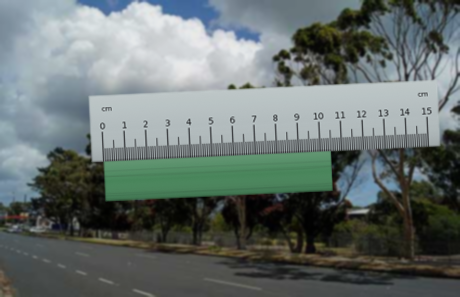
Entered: 10.5 cm
